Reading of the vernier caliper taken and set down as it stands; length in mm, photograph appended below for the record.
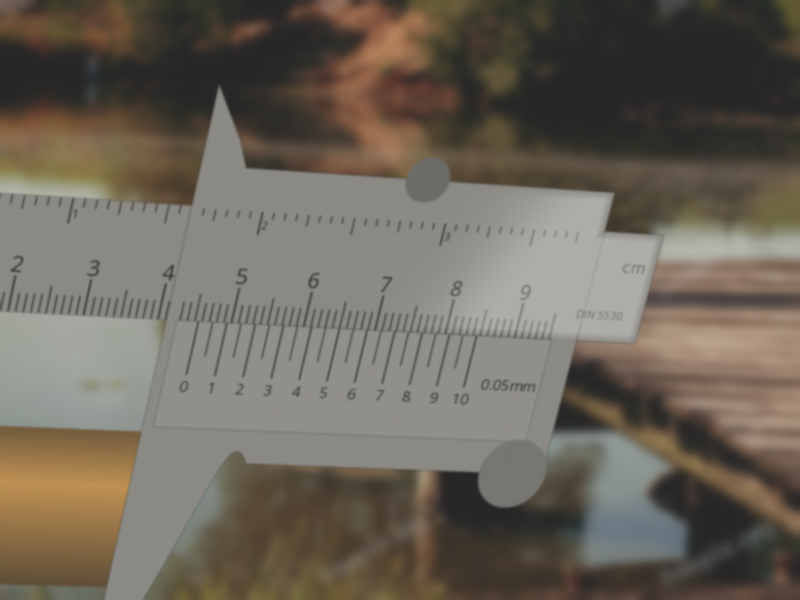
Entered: 45.5 mm
